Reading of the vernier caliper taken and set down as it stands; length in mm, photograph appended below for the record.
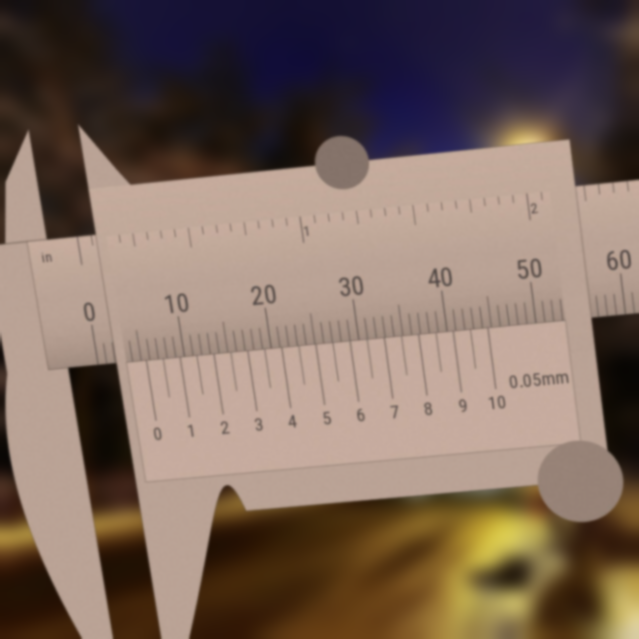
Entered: 5.6 mm
